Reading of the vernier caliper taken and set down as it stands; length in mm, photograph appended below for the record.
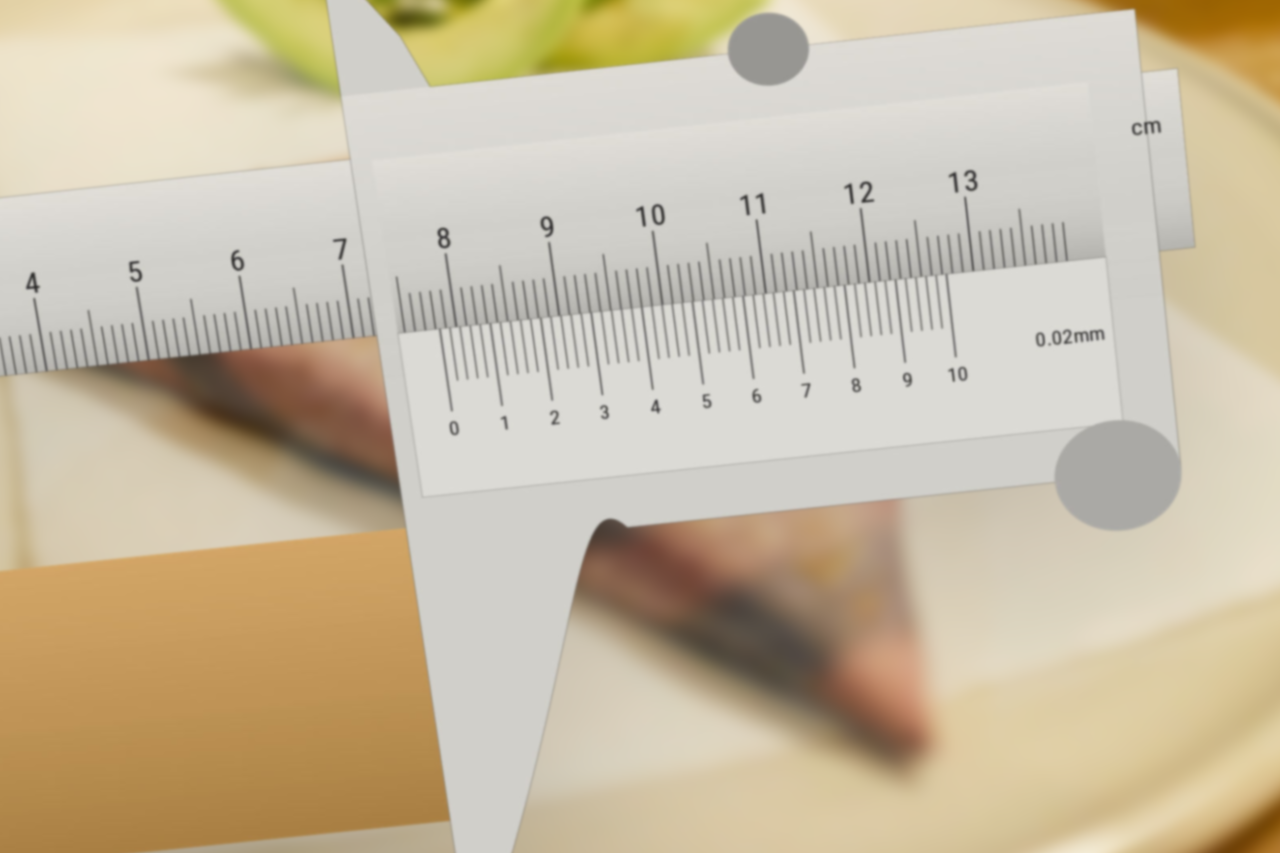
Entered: 78.4 mm
